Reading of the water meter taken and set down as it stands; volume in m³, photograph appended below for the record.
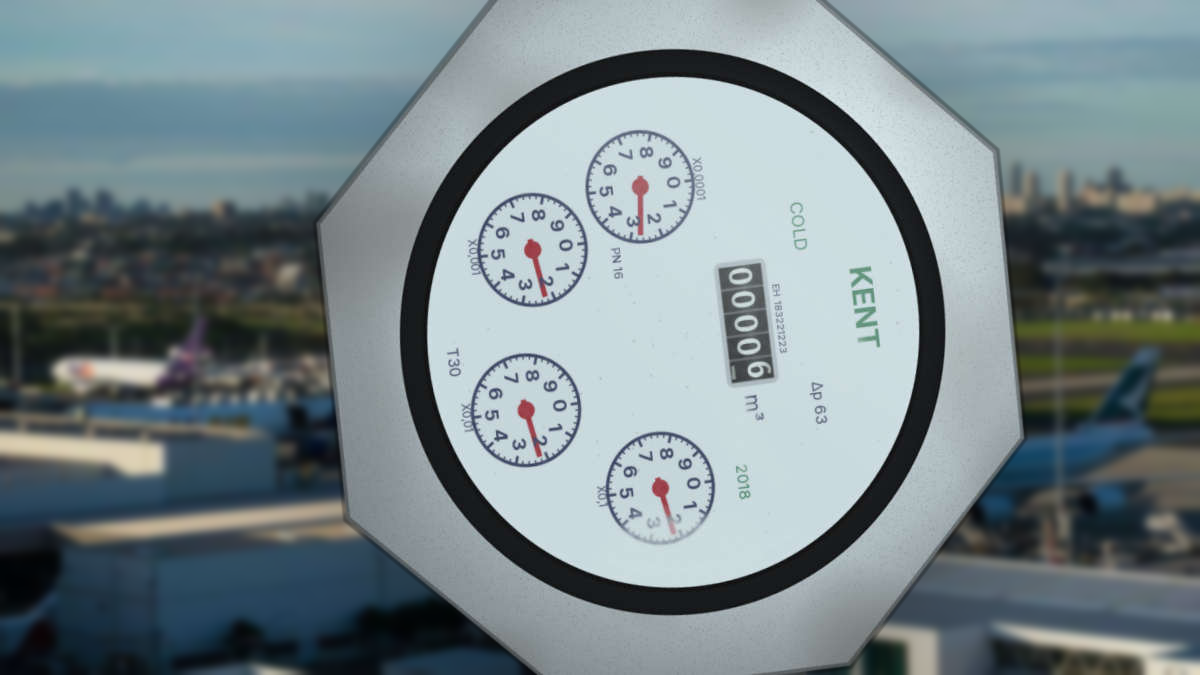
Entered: 6.2222 m³
